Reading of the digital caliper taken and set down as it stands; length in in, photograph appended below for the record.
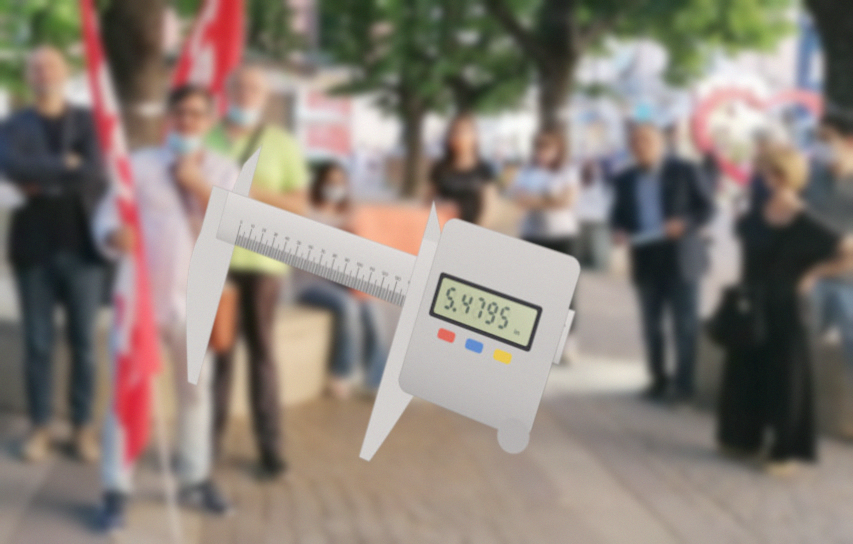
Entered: 5.4795 in
